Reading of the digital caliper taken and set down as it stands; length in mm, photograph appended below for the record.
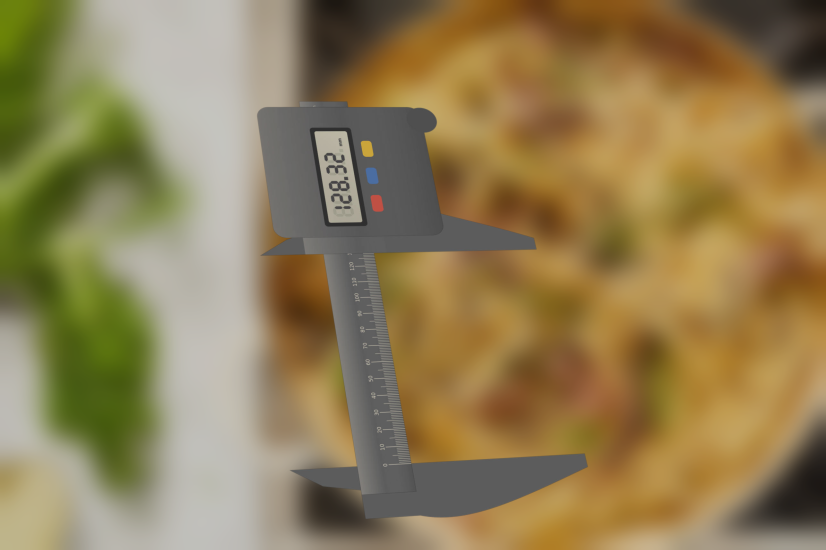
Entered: 128.32 mm
